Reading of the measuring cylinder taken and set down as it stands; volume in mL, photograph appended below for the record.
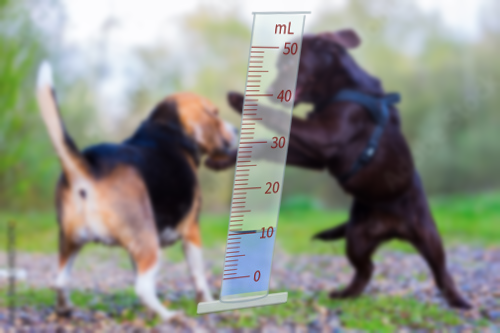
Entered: 10 mL
